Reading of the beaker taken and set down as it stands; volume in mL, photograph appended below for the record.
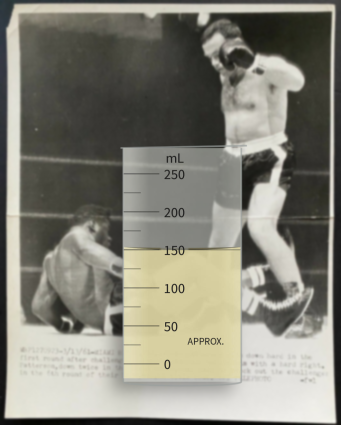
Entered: 150 mL
